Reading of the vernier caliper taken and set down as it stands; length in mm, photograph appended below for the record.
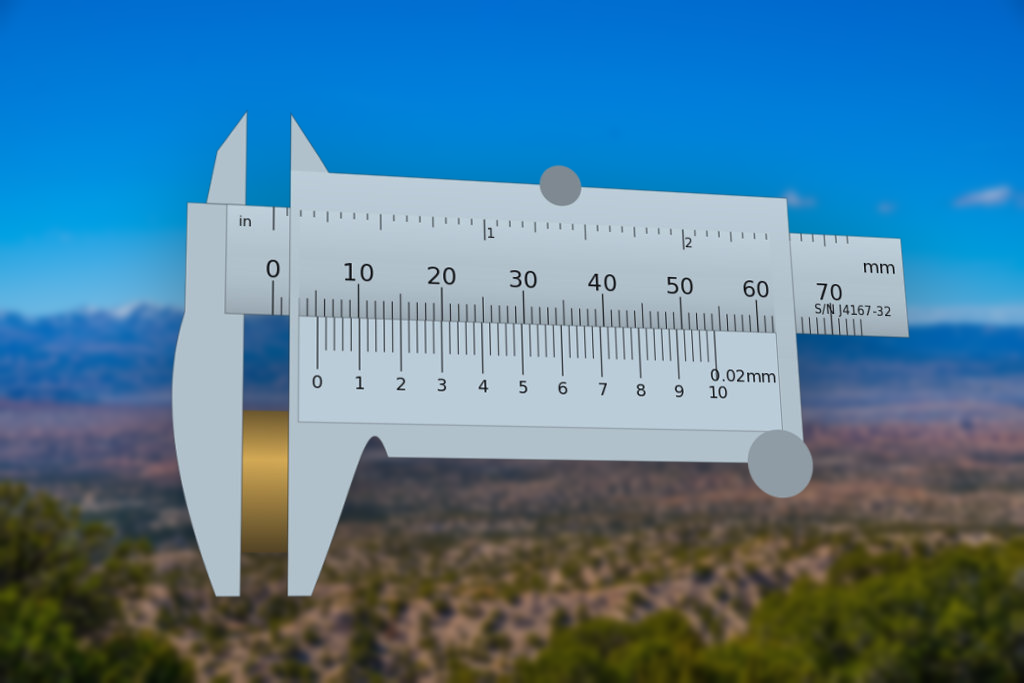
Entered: 5.2 mm
